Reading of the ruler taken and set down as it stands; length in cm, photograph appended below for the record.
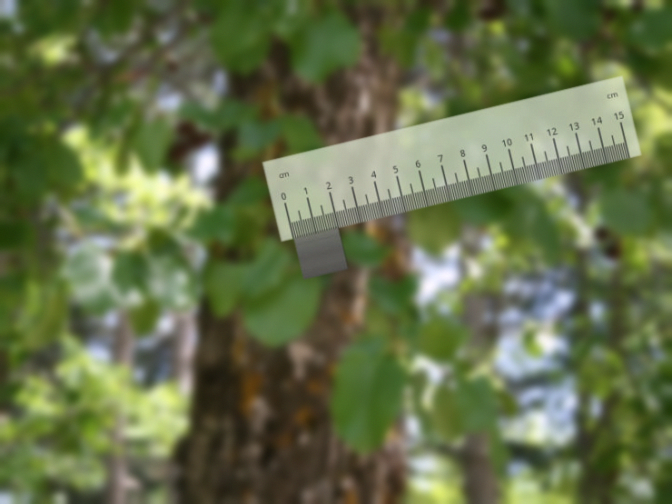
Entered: 2 cm
